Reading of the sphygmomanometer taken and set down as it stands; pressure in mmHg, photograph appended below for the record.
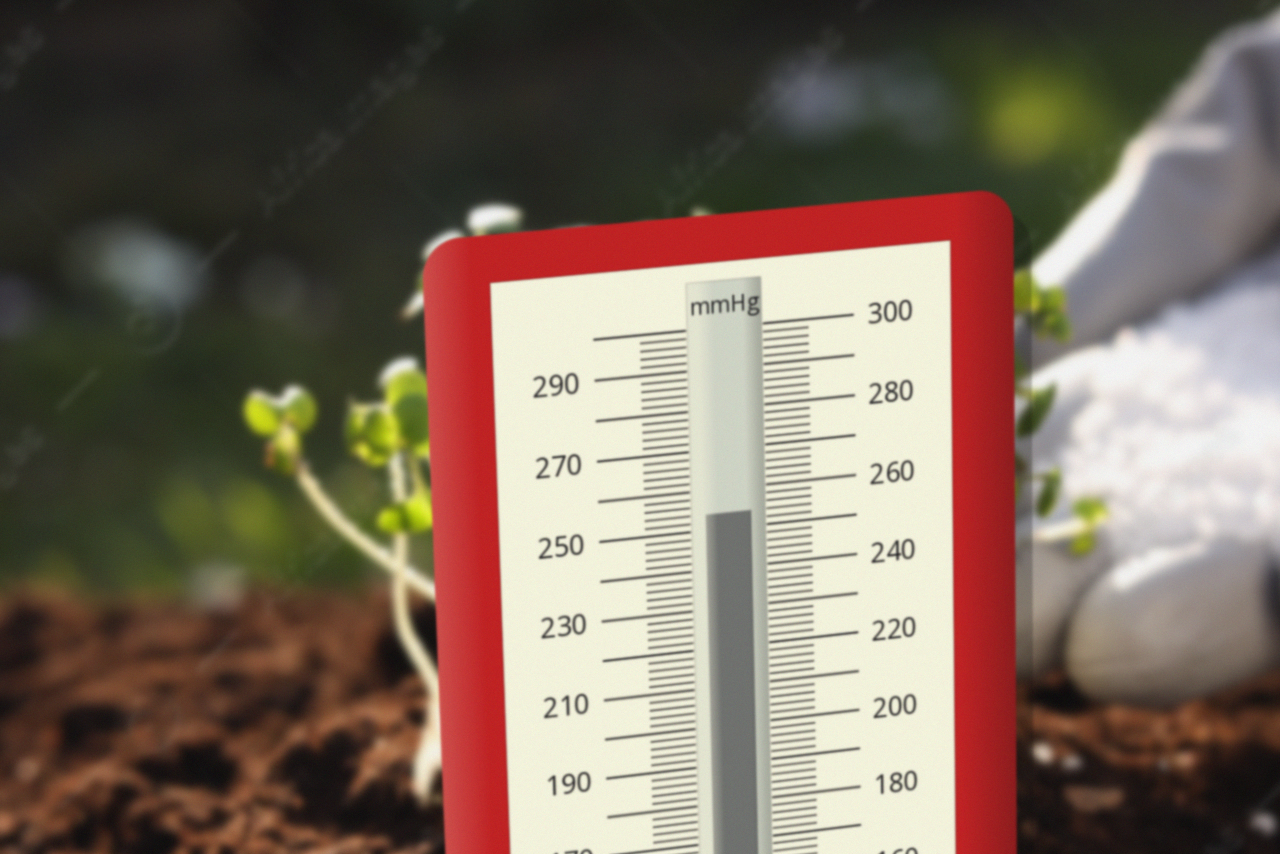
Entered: 254 mmHg
